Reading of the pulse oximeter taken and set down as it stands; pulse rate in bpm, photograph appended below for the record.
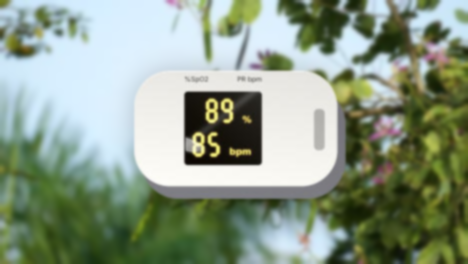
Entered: 85 bpm
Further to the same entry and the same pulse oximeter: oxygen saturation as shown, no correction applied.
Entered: 89 %
